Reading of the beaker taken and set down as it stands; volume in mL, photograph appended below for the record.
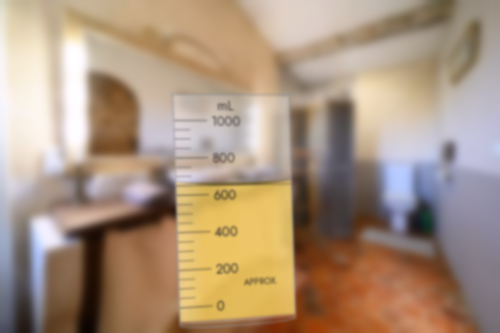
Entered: 650 mL
